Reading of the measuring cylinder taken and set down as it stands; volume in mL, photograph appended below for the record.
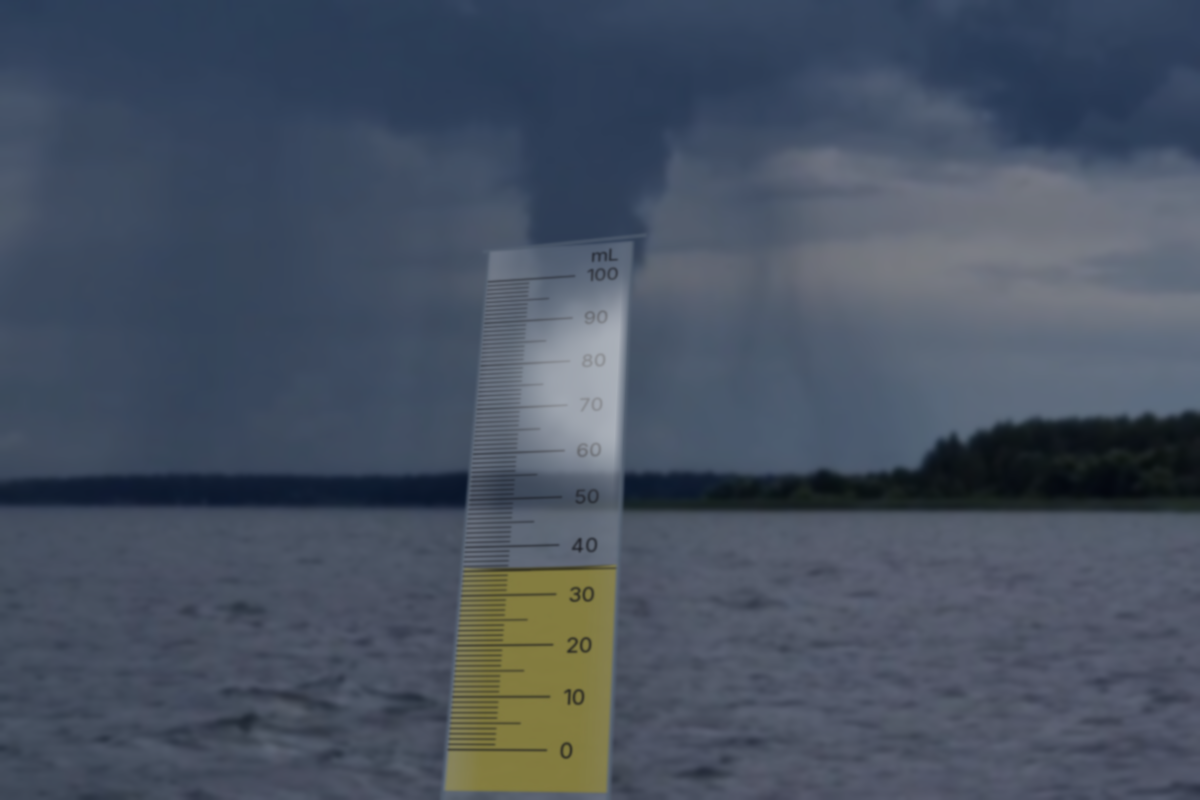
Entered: 35 mL
